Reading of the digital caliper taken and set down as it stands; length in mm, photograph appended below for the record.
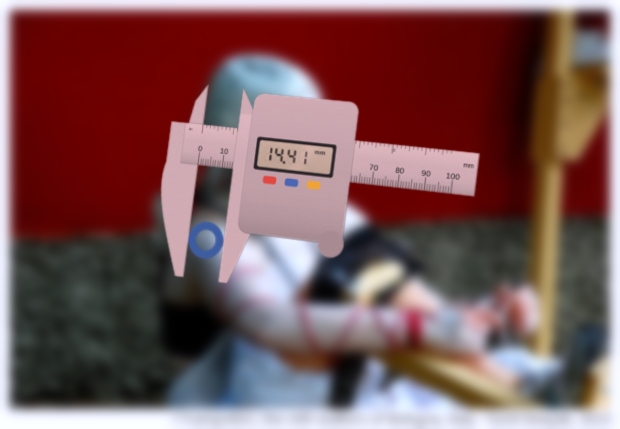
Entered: 14.41 mm
